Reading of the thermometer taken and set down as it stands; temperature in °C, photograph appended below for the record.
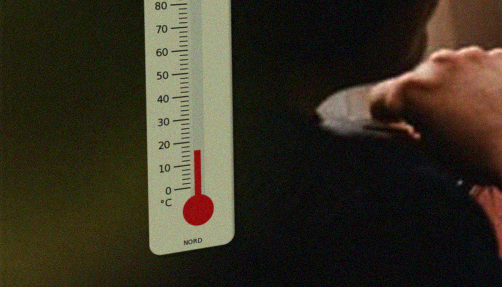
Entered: 16 °C
